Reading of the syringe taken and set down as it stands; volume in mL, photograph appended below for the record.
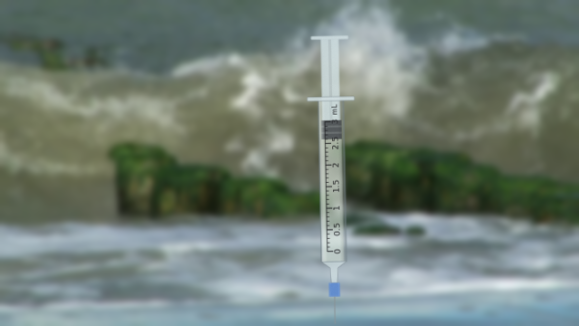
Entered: 2.6 mL
